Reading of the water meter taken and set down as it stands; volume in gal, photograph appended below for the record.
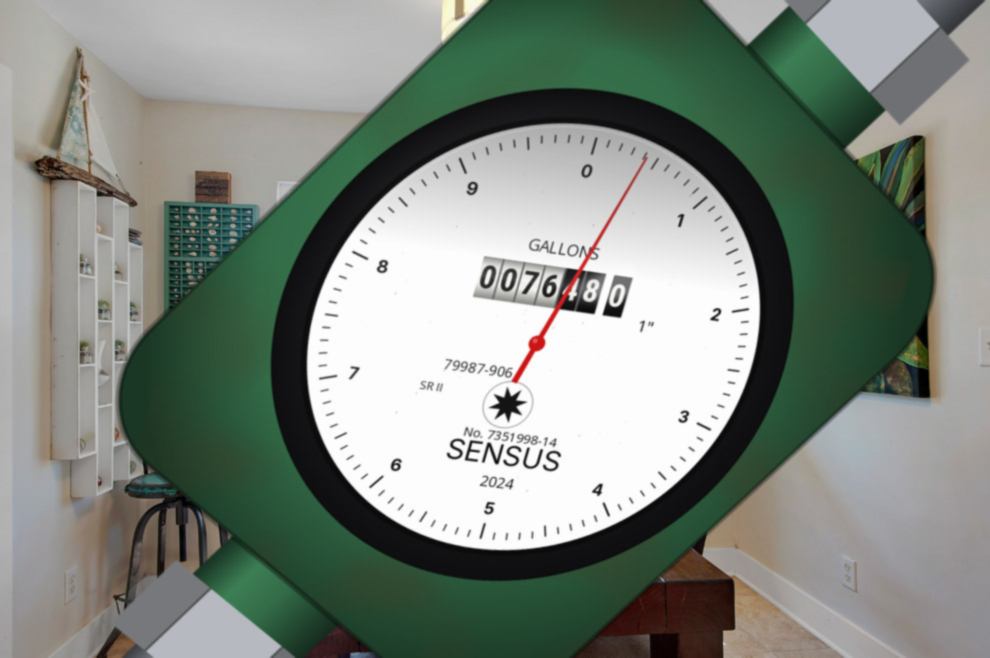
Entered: 76480.4 gal
